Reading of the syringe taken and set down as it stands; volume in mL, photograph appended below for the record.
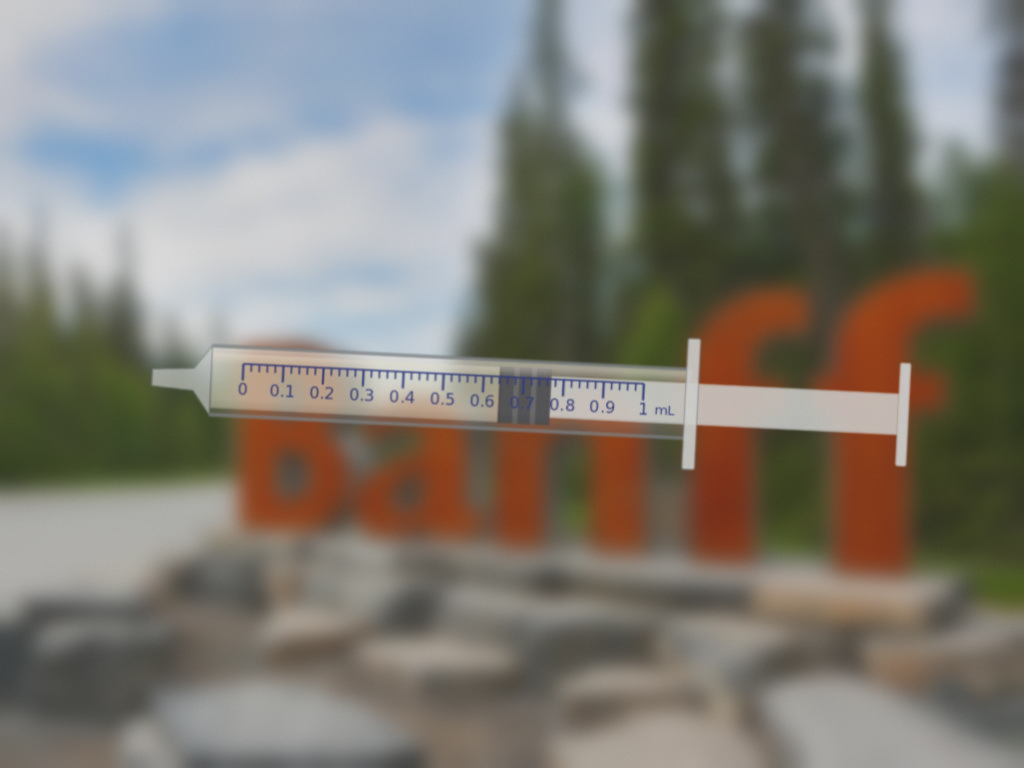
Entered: 0.64 mL
